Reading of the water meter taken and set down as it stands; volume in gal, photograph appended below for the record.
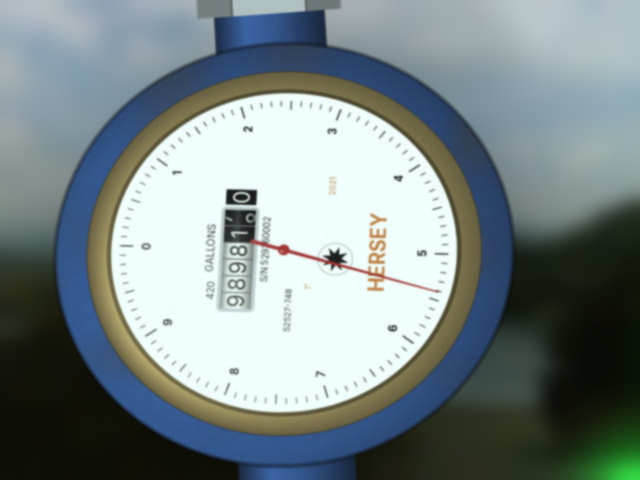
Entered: 9898175.4 gal
